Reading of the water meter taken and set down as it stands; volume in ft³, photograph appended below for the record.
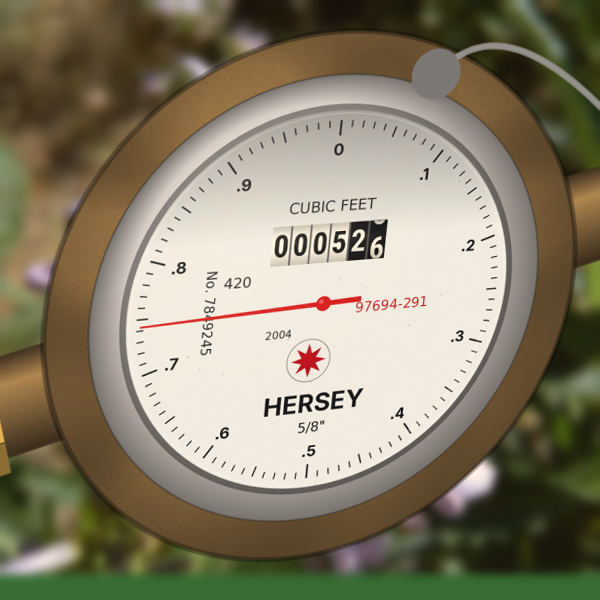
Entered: 525.74 ft³
